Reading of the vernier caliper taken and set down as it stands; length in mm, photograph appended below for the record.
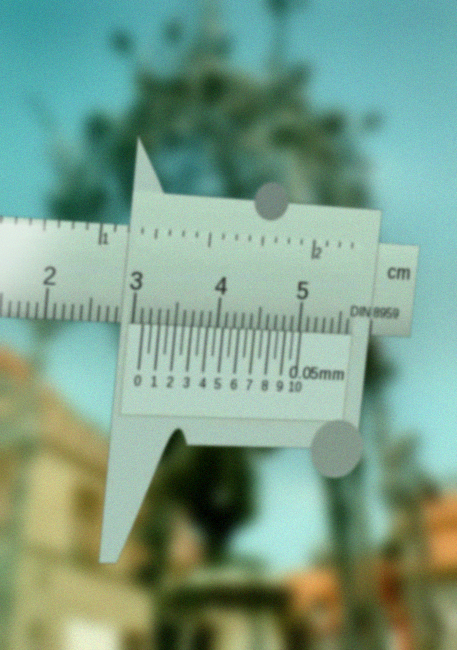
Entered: 31.2 mm
